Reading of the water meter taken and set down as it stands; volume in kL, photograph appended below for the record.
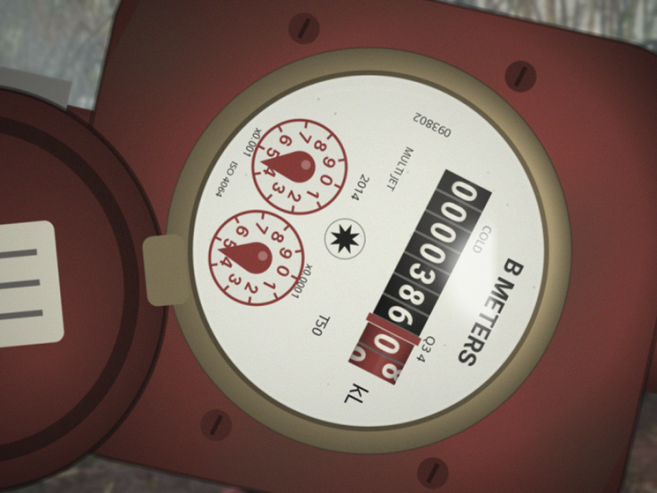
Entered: 386.0844 kL
